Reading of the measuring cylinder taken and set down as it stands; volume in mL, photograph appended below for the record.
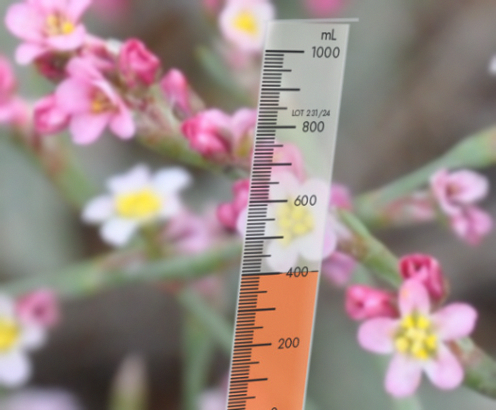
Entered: 400 mL
